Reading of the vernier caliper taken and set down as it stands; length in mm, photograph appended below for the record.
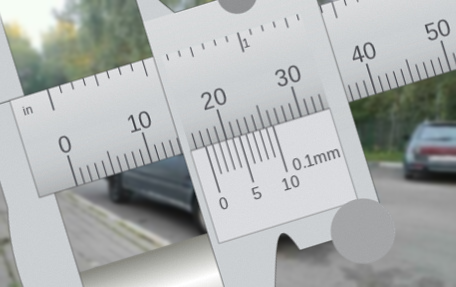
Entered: 17.2 mm
